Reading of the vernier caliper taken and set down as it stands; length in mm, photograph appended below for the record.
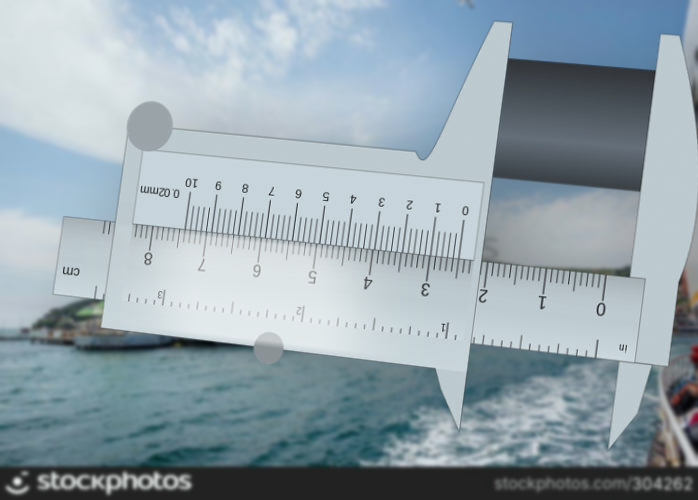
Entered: 25.0 mm
